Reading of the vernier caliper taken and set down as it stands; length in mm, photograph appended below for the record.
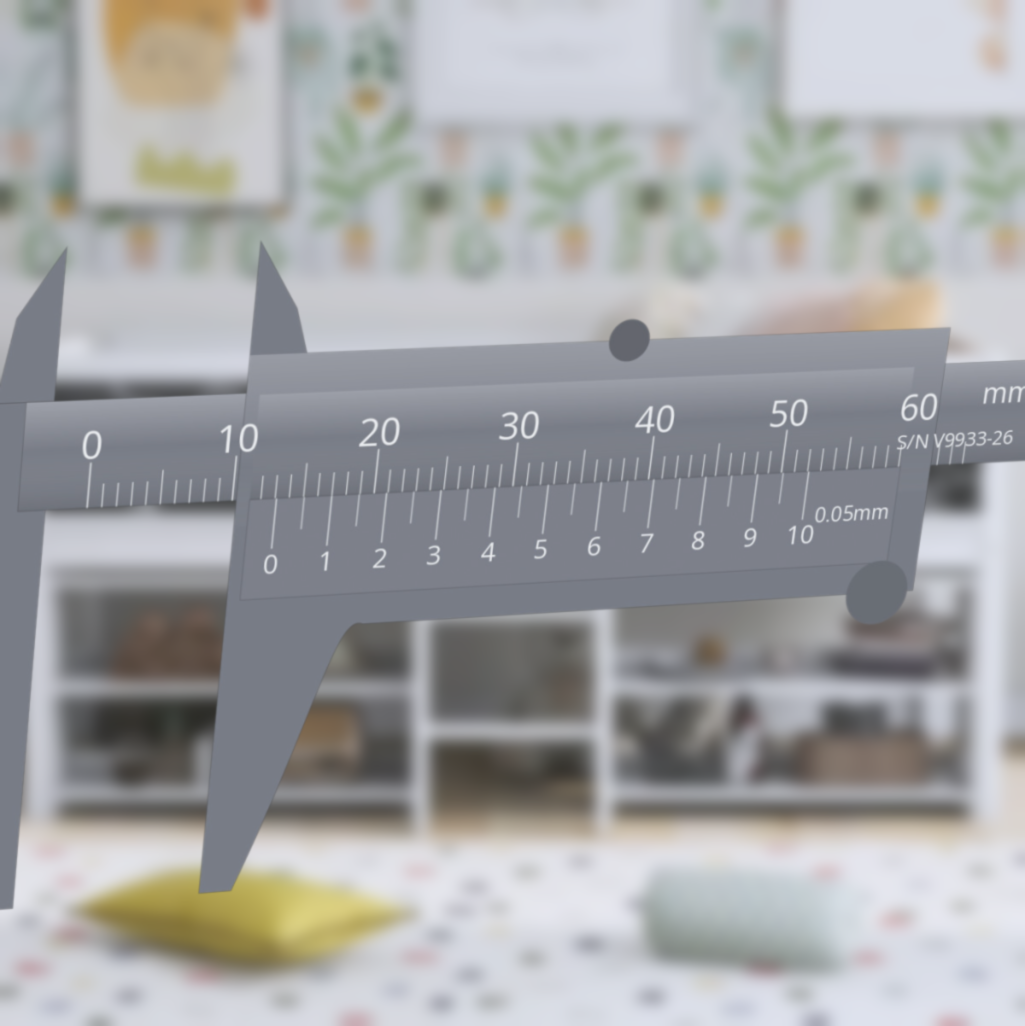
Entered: 13.1 mm
